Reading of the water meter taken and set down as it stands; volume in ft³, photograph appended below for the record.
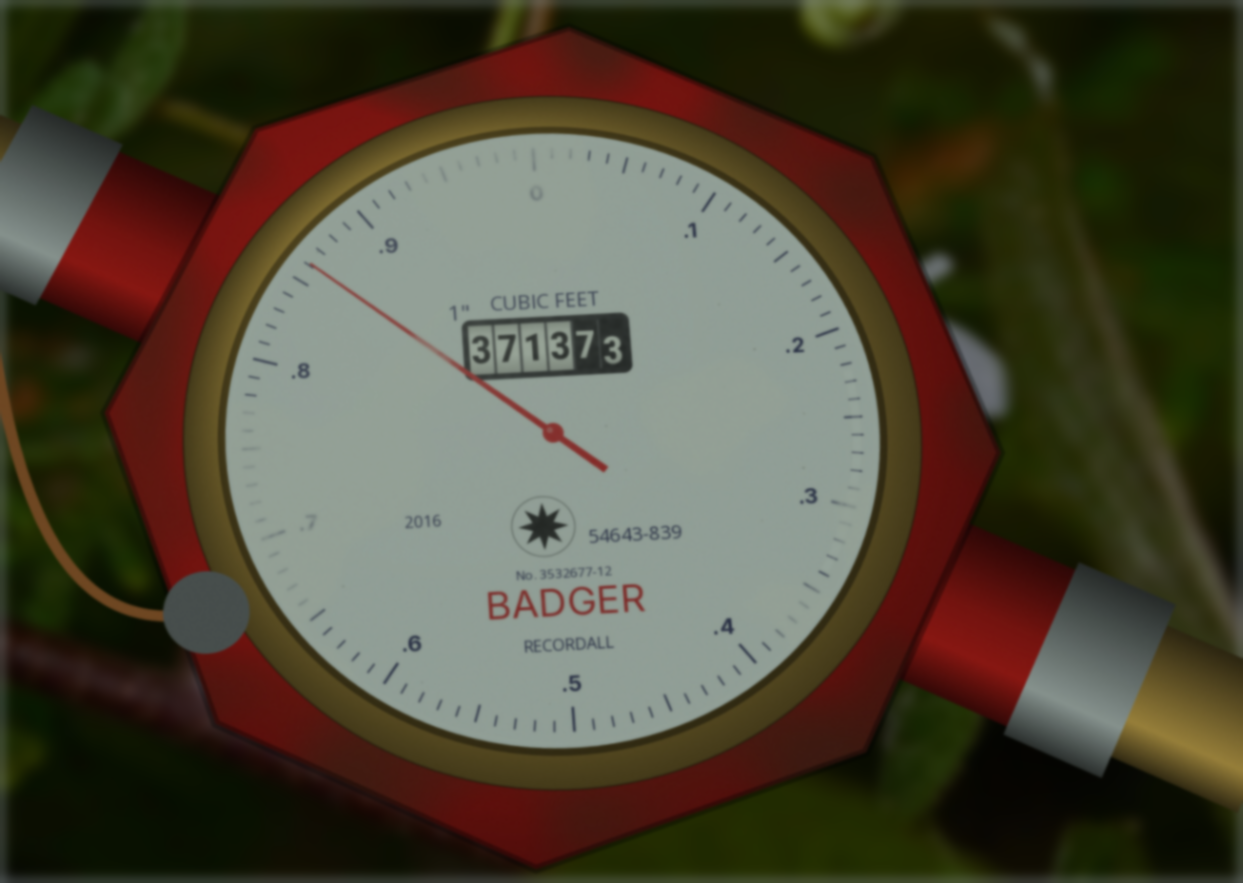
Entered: 371372.86 ft³
